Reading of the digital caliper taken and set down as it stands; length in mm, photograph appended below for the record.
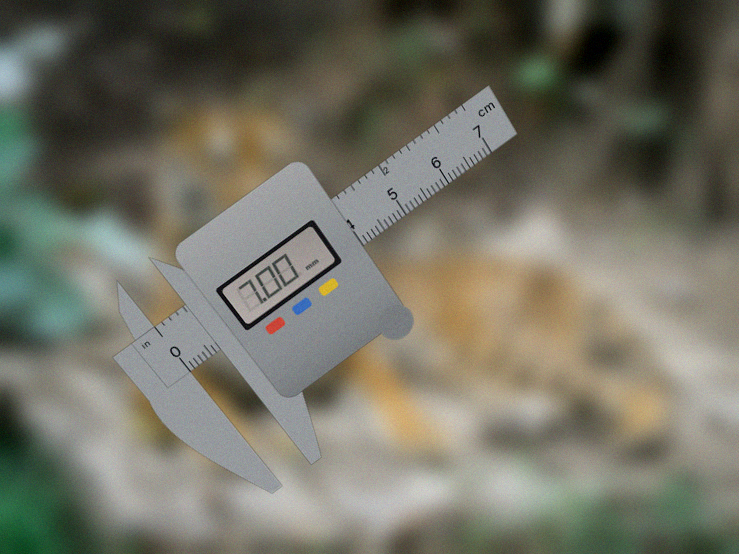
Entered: 7.00 mm
